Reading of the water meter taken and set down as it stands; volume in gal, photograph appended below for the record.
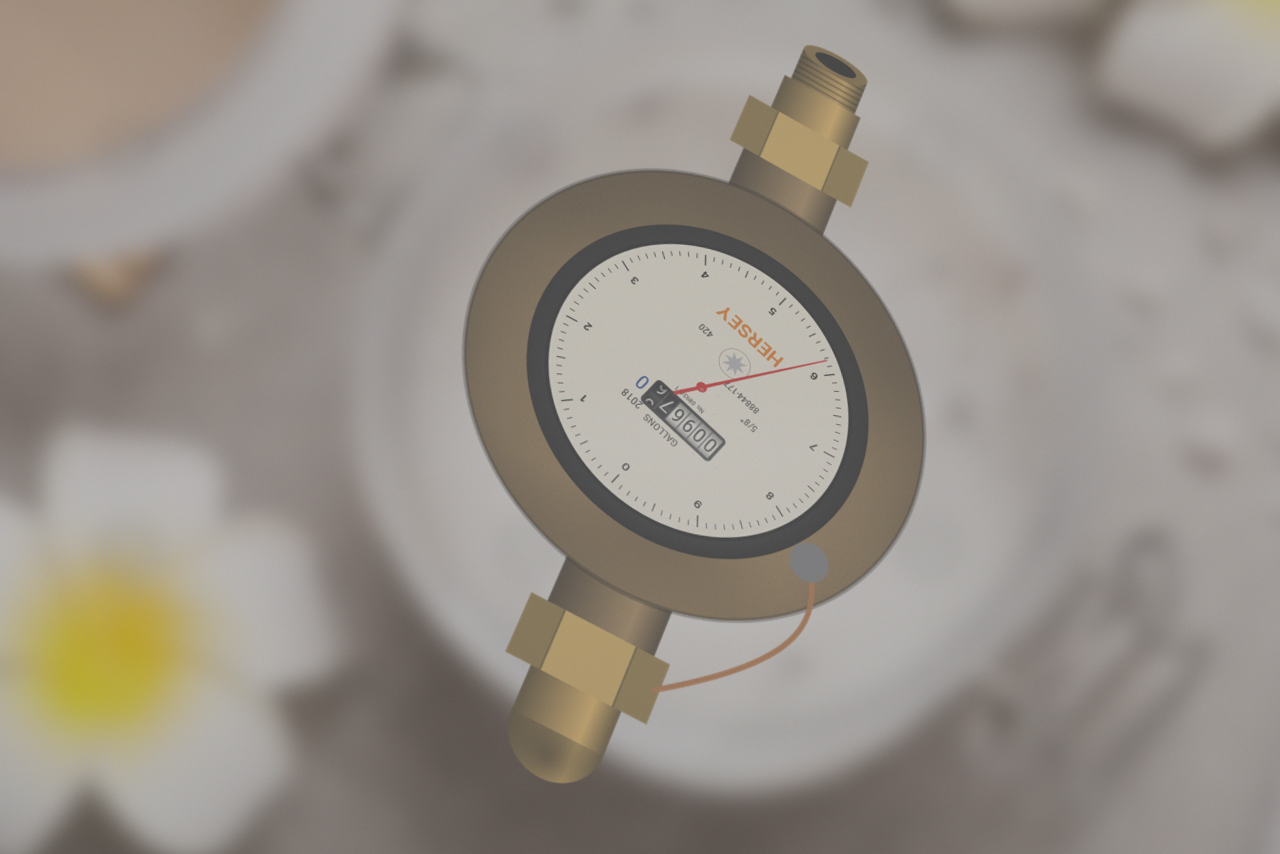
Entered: 96755.8 gal
